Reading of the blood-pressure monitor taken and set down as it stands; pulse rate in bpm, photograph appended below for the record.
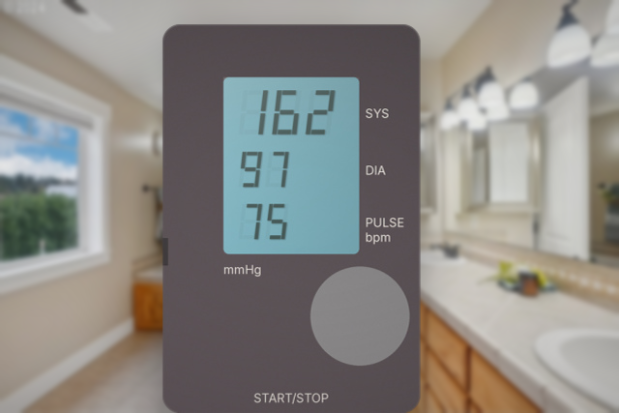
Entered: 75 bpm
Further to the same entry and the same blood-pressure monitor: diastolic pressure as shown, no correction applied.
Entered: 97 mmHg
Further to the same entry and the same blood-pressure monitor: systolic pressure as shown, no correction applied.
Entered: 162 mmHg
